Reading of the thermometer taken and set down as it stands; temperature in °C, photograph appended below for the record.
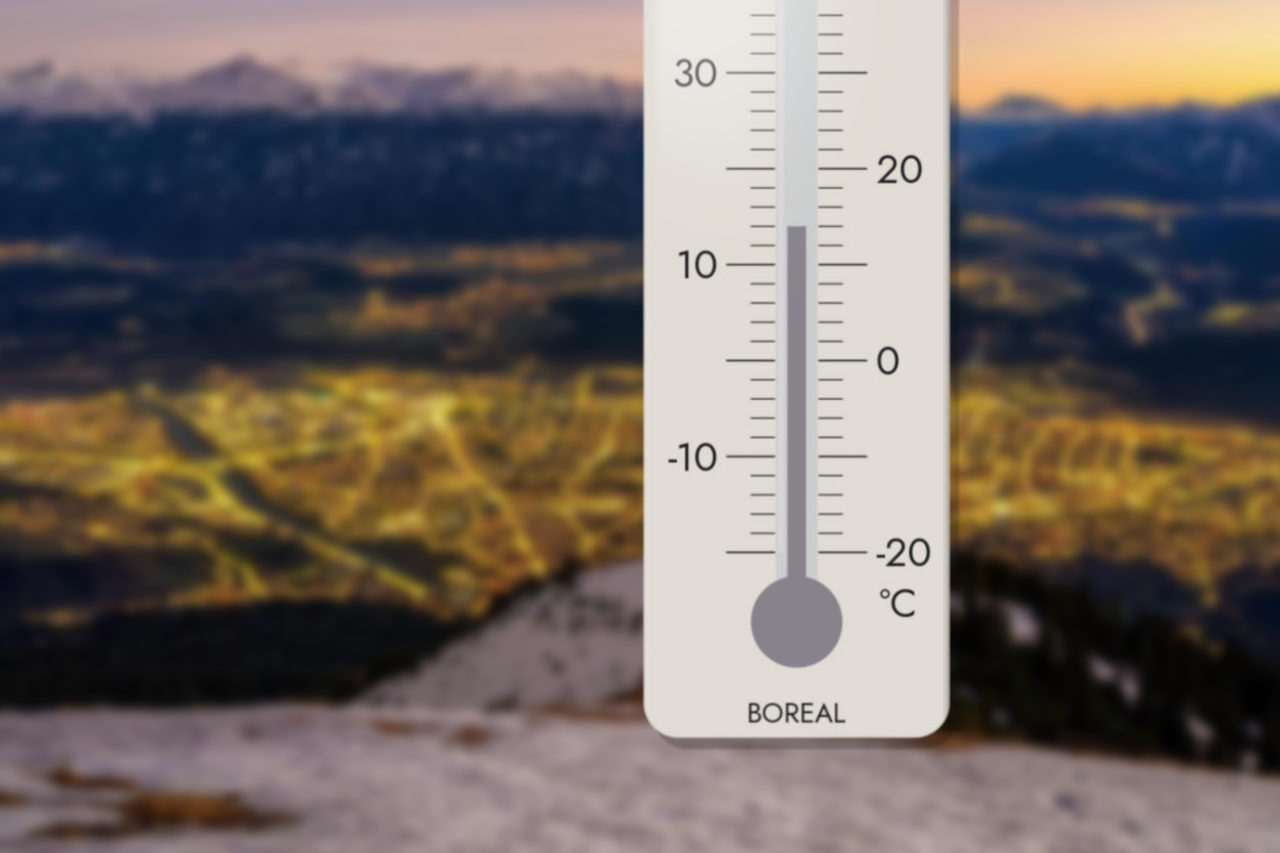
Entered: 14 °C
